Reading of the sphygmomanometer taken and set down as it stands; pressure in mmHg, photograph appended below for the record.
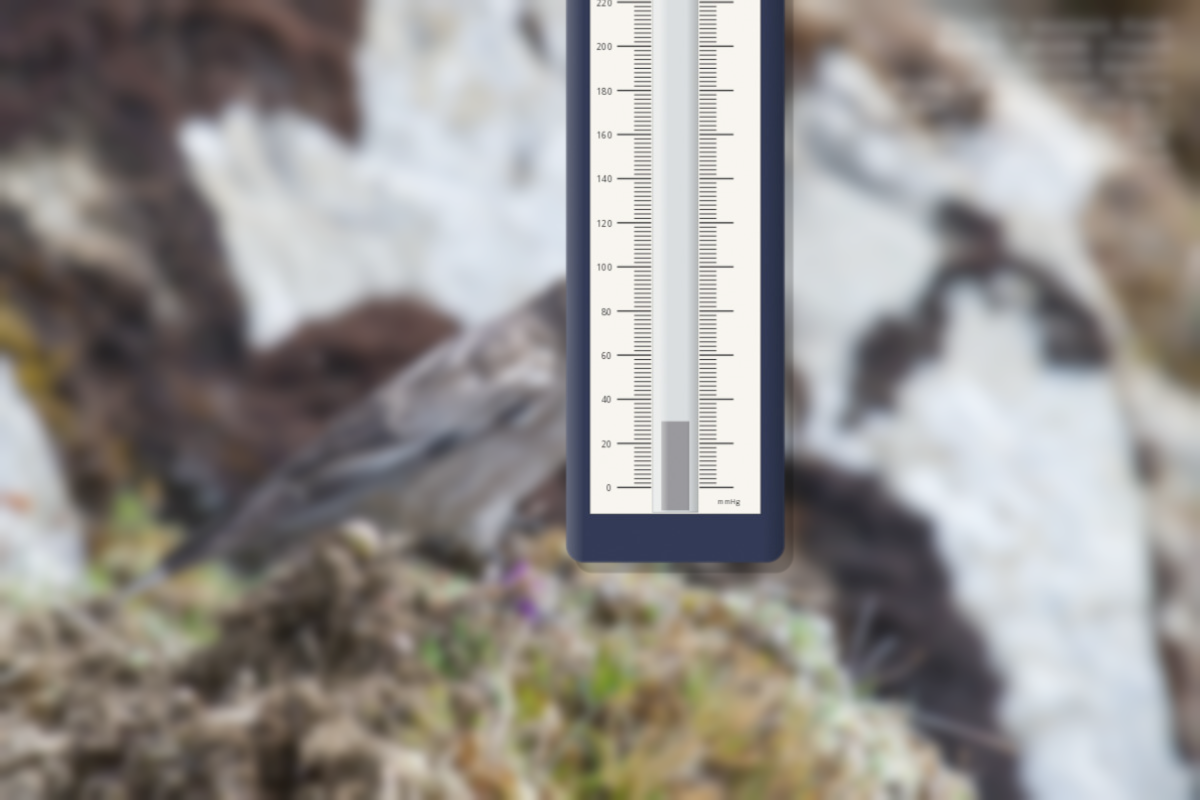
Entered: 30 mmHg
